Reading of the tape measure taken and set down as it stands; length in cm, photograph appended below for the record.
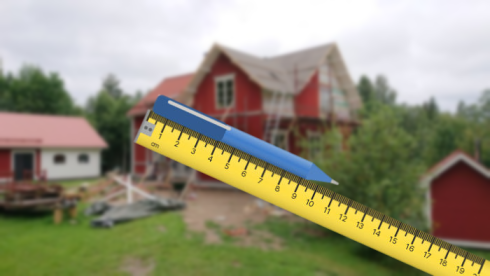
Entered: 11 cm
